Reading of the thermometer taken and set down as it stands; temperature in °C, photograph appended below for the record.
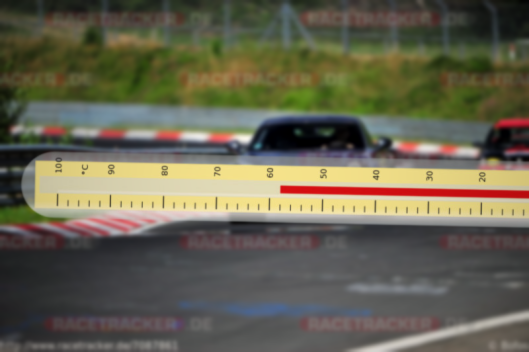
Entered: 58 °C
